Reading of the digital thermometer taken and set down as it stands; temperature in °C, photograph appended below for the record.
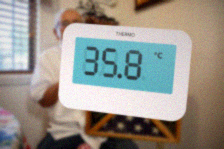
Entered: 35.8 °C
